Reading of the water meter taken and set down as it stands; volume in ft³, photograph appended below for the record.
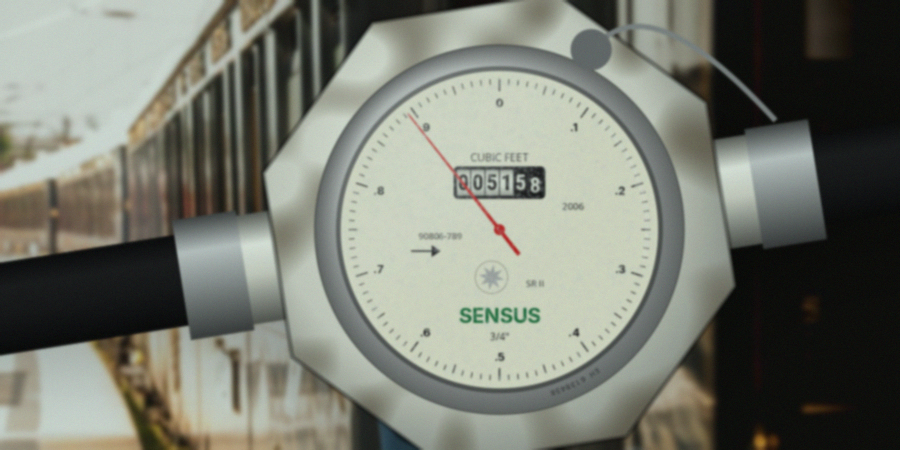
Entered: 5157.89 ft³
